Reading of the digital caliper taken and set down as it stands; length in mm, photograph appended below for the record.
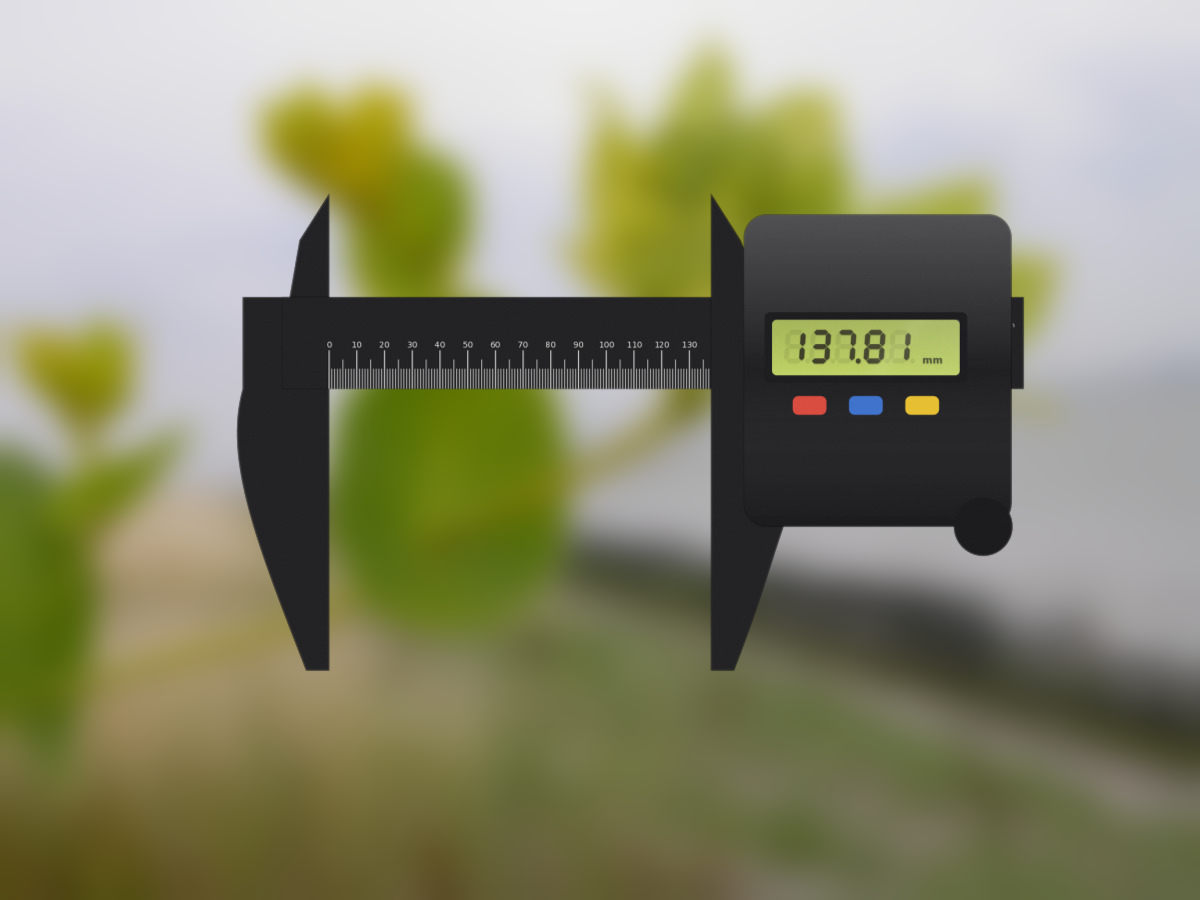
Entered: 137.81 mm
